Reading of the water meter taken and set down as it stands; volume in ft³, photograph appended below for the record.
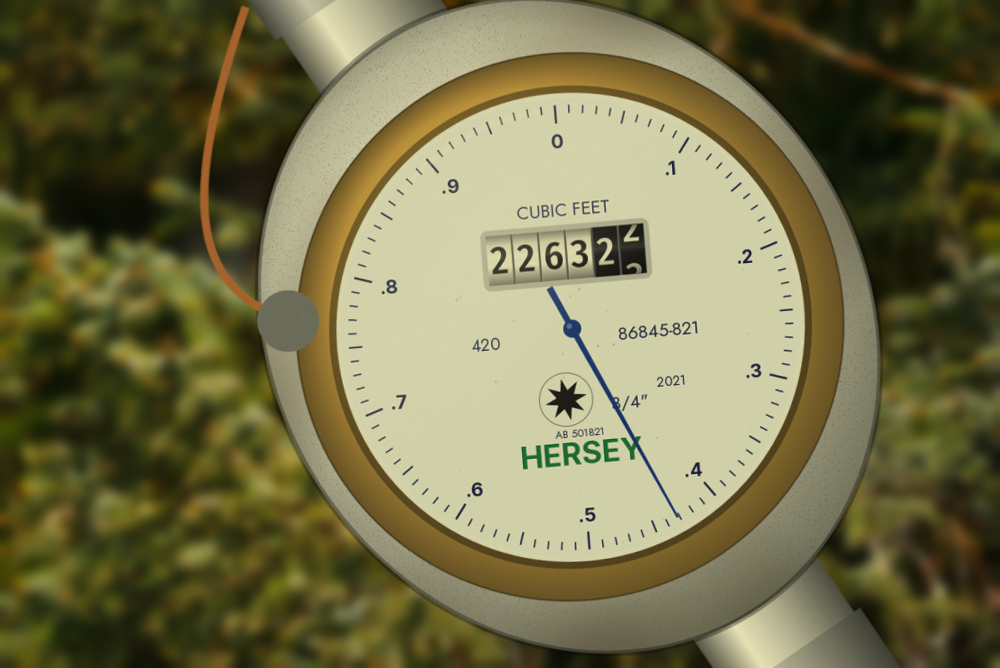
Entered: 226322.43 ft³
